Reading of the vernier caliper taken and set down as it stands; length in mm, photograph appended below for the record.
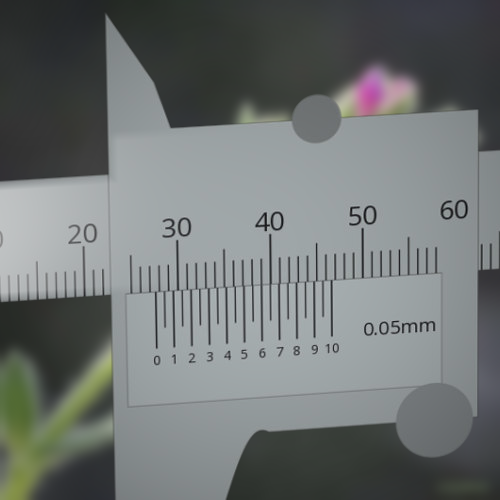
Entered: 27.6 mm
